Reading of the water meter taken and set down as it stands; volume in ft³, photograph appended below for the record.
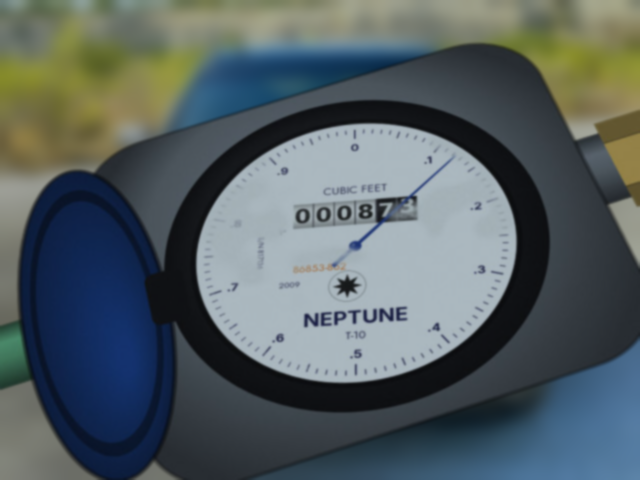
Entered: 873.12 ft³
